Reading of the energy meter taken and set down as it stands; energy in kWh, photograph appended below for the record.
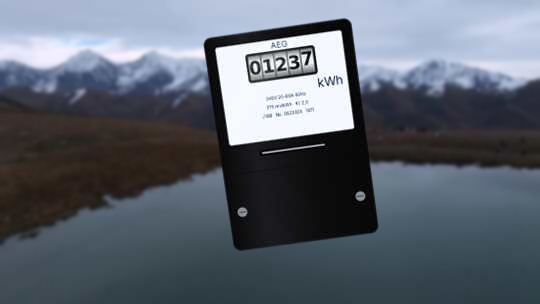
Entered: 1237 kWh
